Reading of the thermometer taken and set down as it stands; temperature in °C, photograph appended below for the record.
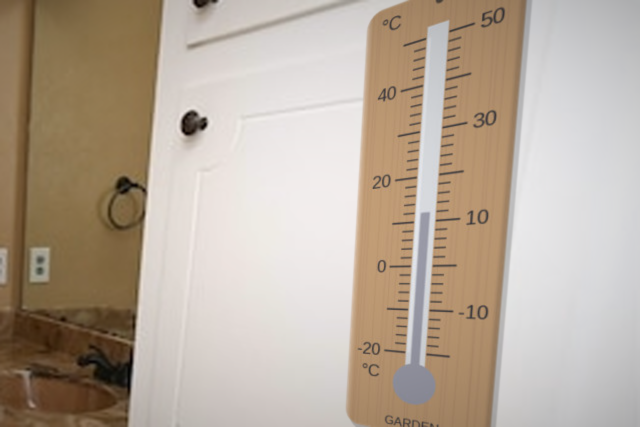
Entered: 12 °C
